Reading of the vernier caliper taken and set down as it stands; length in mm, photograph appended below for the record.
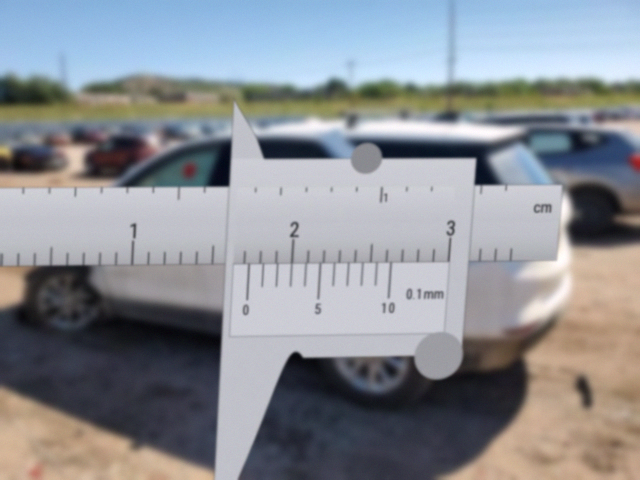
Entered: 17.3 mm
